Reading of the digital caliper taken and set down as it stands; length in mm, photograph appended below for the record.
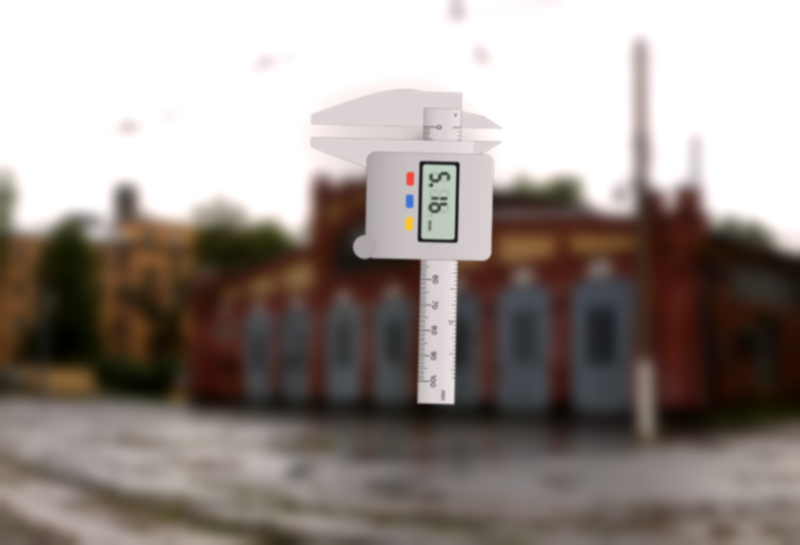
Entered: 5.16 mm
